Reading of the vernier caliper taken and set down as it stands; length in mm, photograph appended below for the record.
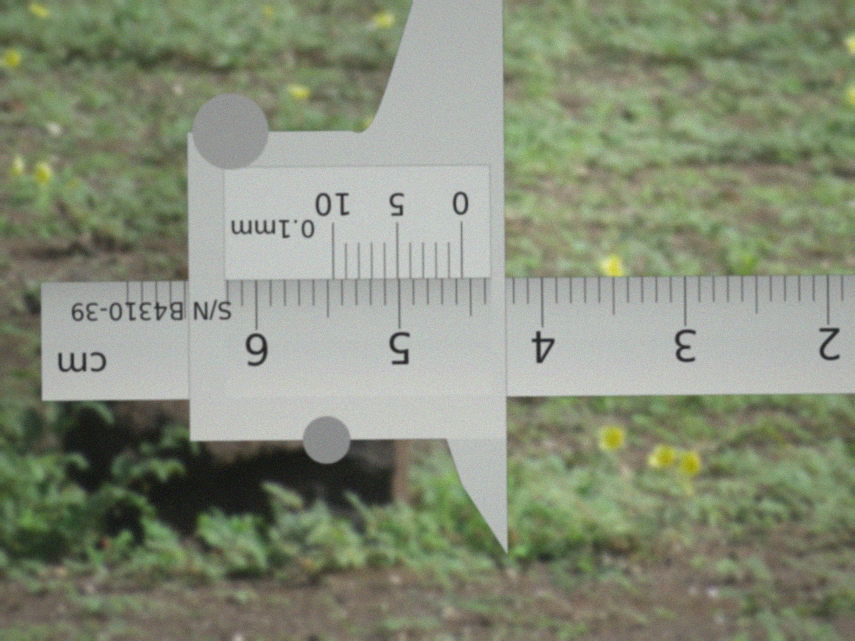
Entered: 45.6 mm
